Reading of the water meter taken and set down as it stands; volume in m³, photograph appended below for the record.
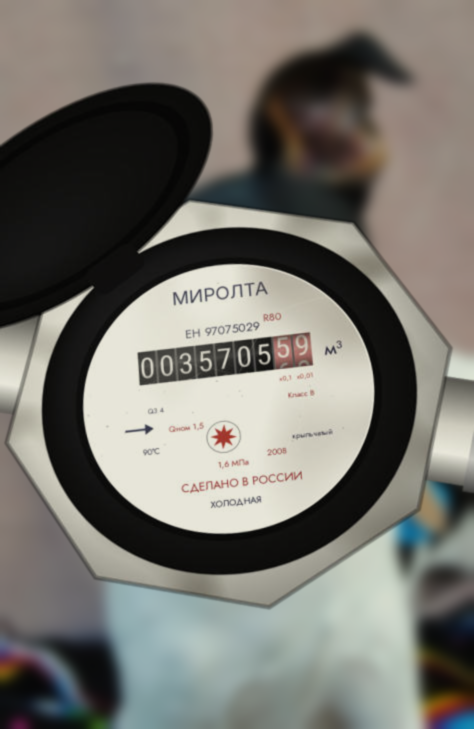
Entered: 35705.59 m³
